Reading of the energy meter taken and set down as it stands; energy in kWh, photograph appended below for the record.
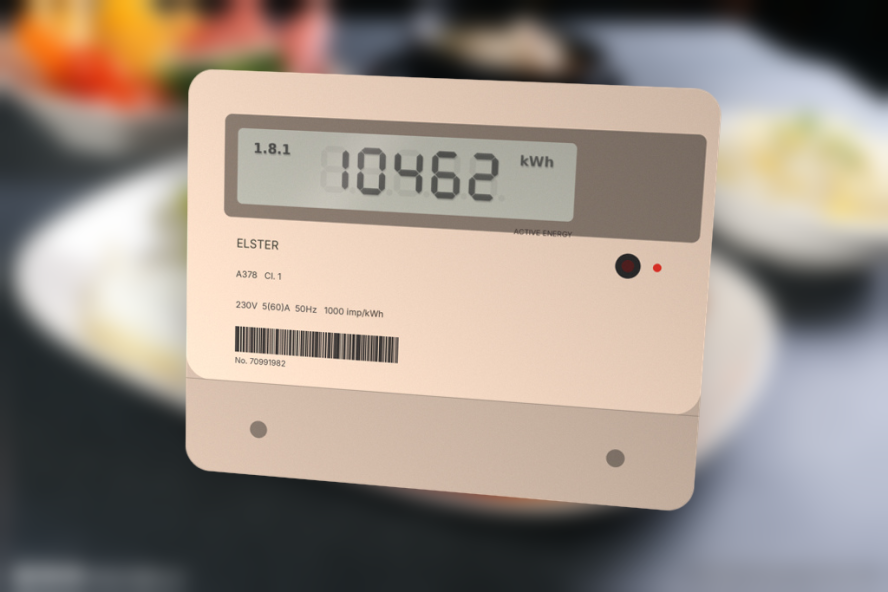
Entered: 10462 kWh
